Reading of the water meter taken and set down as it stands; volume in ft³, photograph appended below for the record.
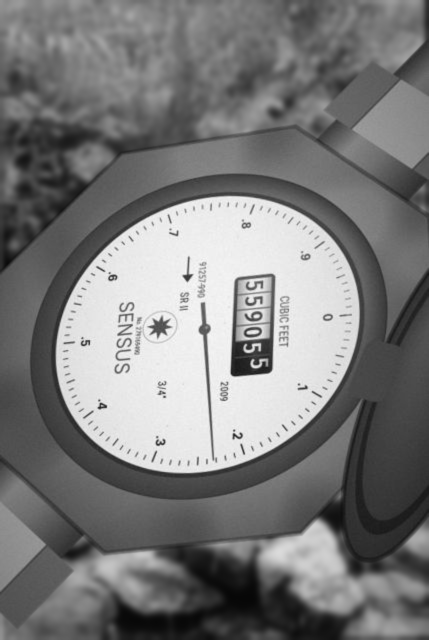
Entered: 559055.23 ft³
